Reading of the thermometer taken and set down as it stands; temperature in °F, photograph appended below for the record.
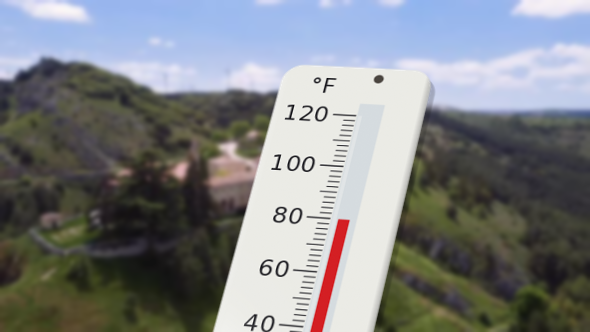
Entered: 80 °F
